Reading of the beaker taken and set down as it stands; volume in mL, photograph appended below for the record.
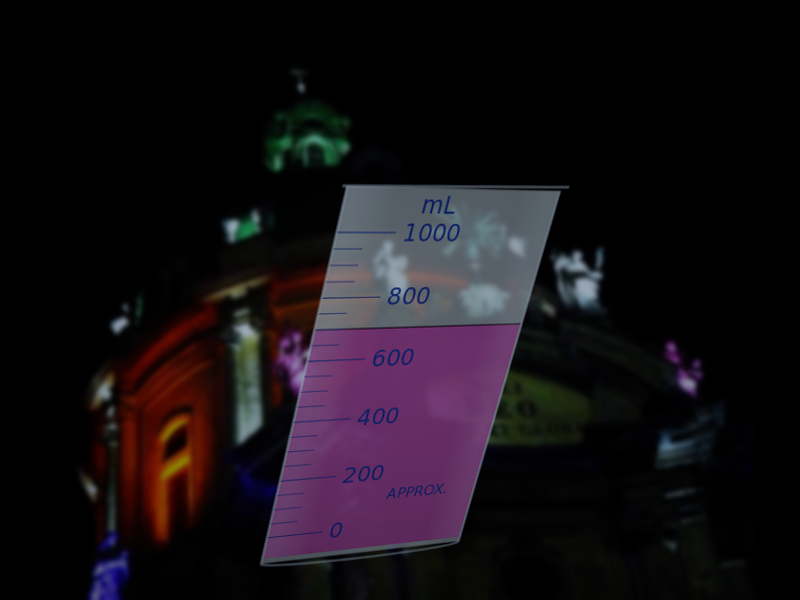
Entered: 700 mL
